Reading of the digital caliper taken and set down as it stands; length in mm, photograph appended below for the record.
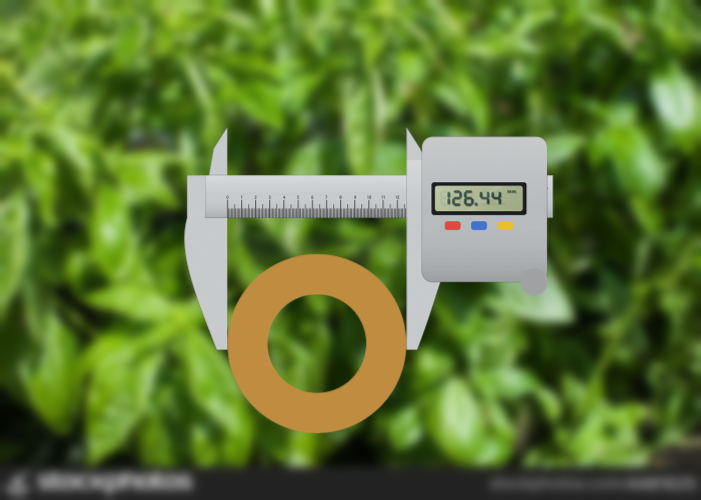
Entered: 126.44 mm
